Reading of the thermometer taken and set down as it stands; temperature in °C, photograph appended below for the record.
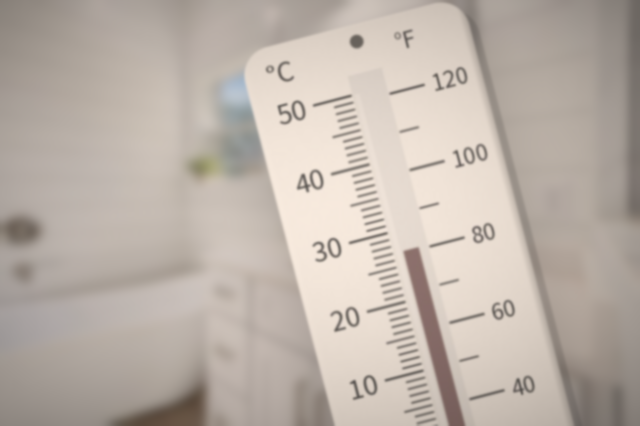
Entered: 27 °C
